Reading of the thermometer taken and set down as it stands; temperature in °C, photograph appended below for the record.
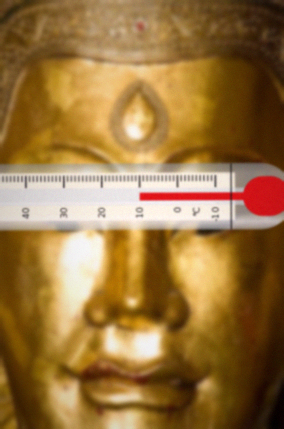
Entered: 10 °C
